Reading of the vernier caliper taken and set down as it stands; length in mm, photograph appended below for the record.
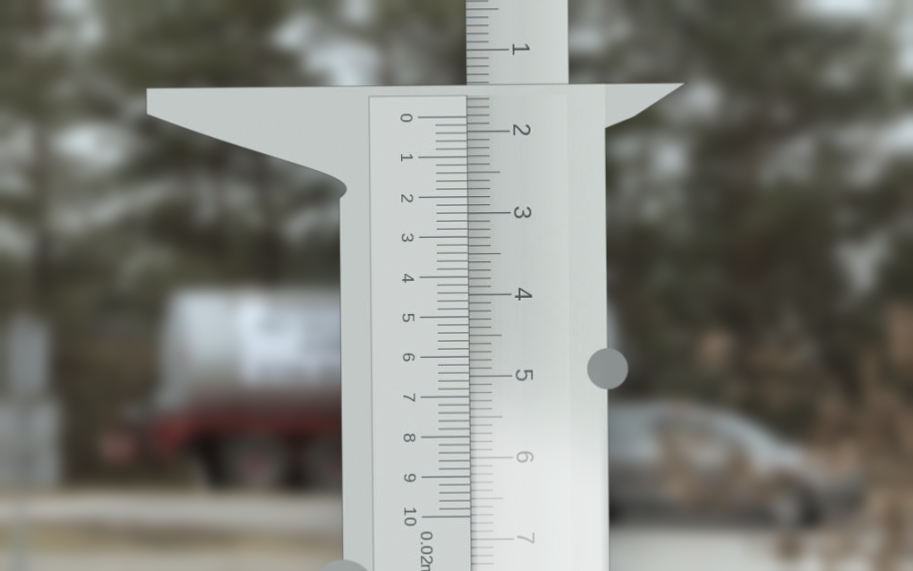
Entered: 18.2 mm
